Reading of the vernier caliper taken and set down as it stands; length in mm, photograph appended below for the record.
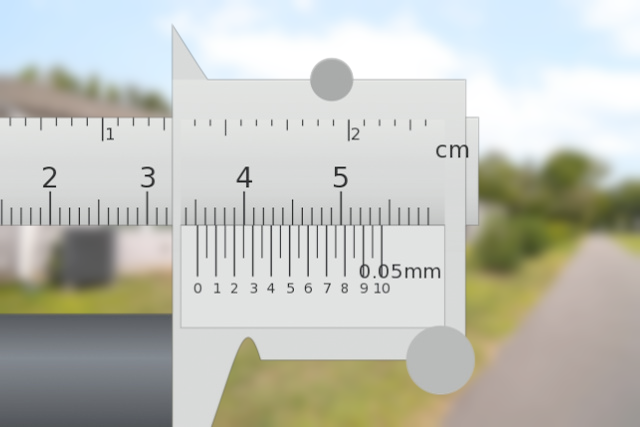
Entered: 35.2 mm
